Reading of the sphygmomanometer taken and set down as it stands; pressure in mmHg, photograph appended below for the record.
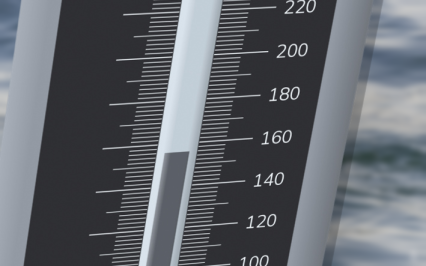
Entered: 156 mmHg
